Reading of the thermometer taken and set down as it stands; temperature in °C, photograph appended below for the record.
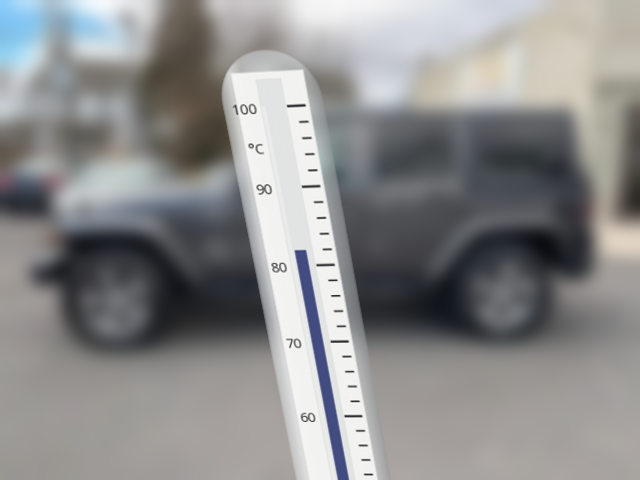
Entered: 82 °C
